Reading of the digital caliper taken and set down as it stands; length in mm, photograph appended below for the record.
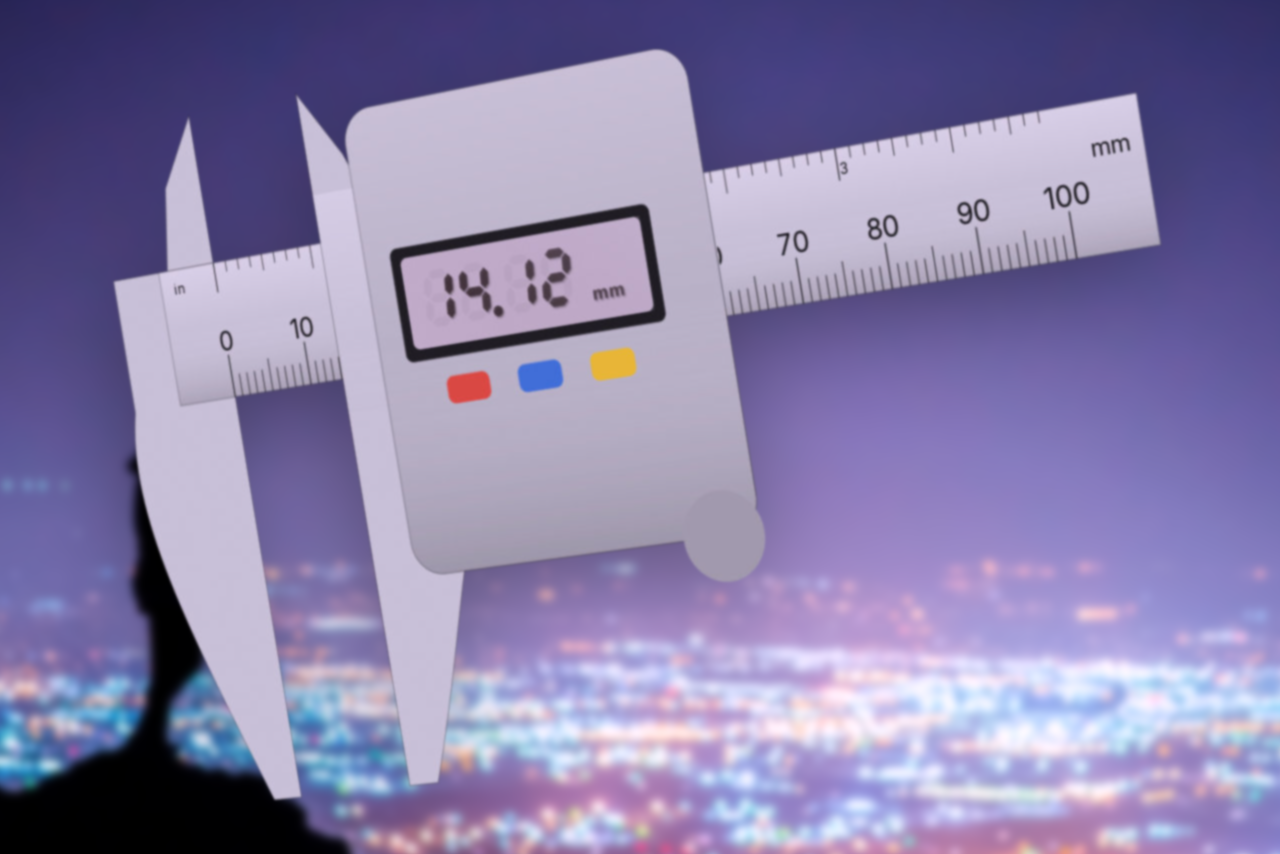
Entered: 14.12 mm
